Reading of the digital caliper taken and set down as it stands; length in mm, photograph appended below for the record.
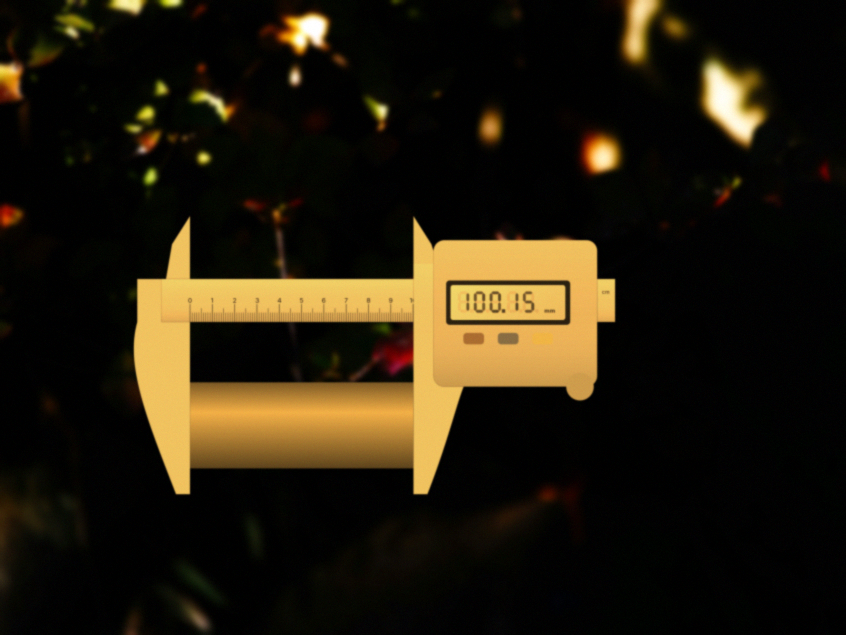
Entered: 100.15 mm
